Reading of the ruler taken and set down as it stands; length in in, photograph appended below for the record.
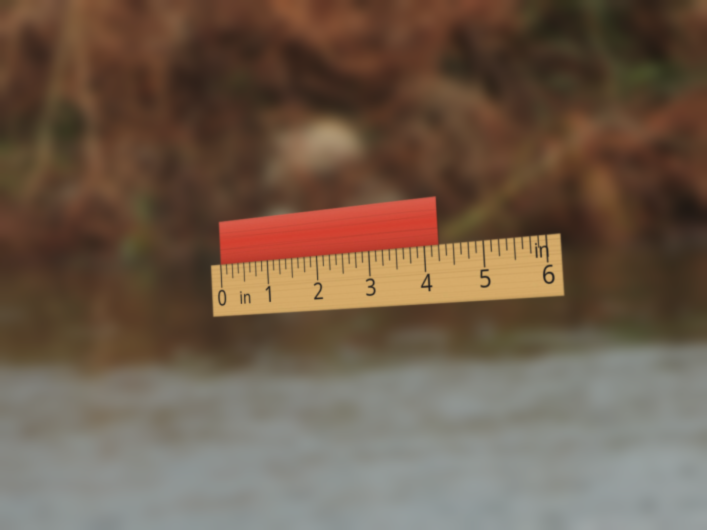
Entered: 4.25 in
